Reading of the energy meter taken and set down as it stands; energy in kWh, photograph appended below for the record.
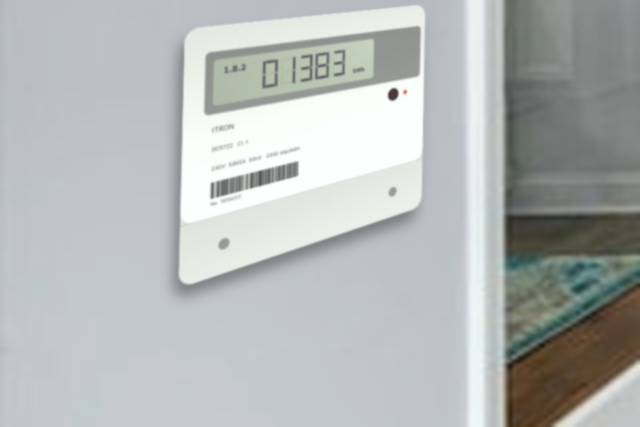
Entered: 1383 kWh
